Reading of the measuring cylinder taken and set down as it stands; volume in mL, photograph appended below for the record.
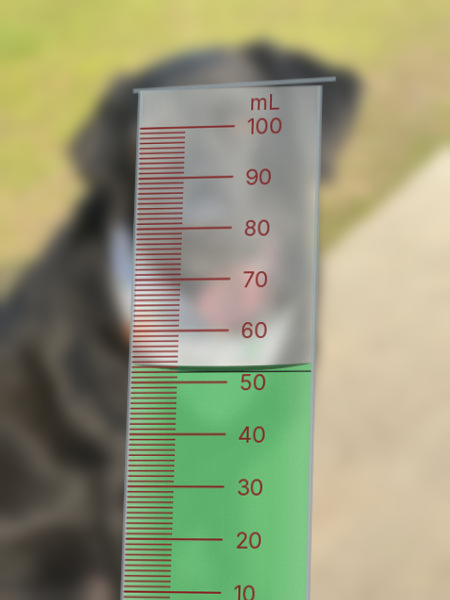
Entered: 52 mL
